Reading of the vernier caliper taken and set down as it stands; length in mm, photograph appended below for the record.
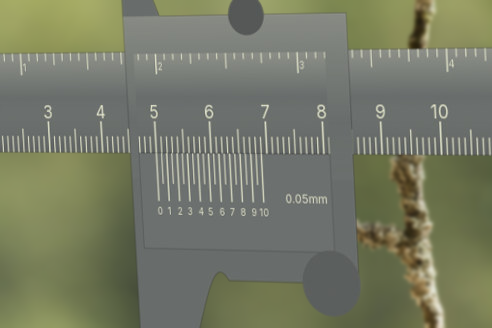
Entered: 50.0 mm
